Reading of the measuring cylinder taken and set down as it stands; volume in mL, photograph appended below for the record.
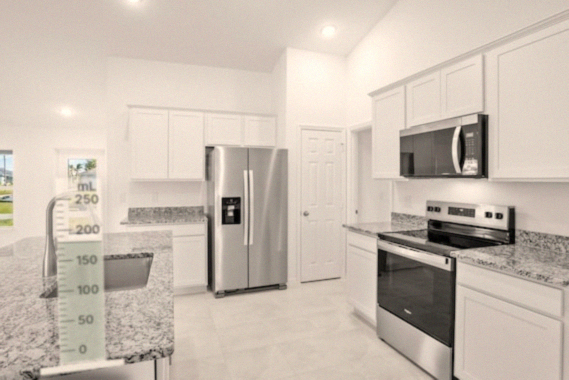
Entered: 180 mL
